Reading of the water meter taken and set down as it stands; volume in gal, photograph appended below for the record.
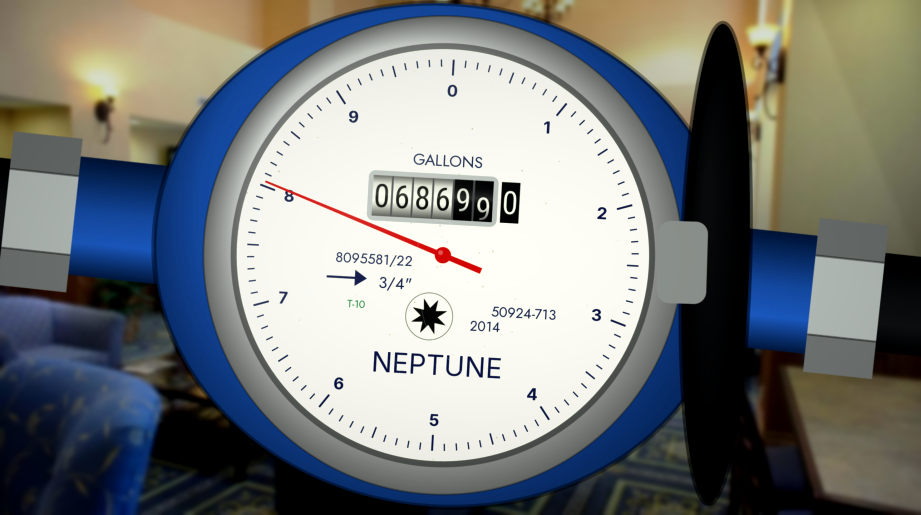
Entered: 686988.0 gal
